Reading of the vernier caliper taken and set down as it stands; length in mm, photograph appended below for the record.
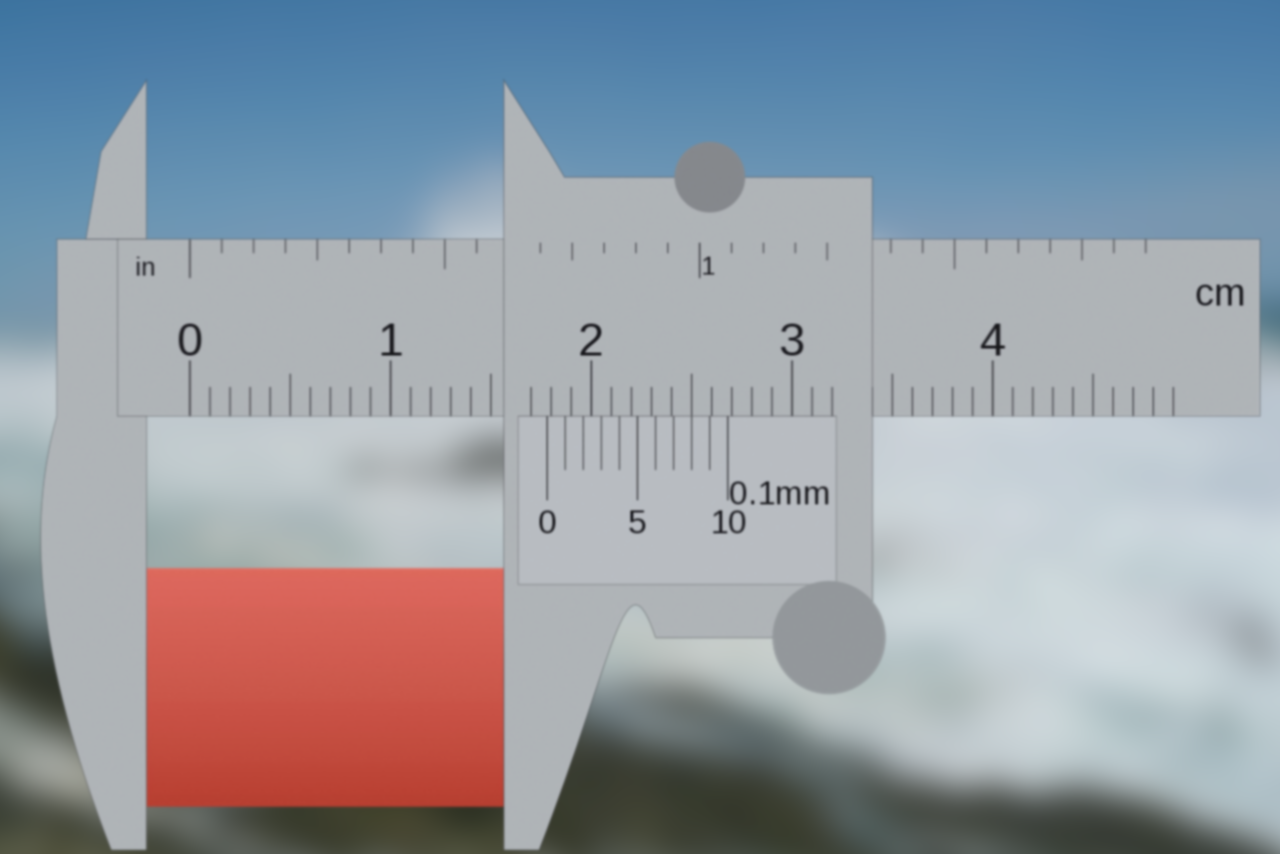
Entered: 17.8 mm
